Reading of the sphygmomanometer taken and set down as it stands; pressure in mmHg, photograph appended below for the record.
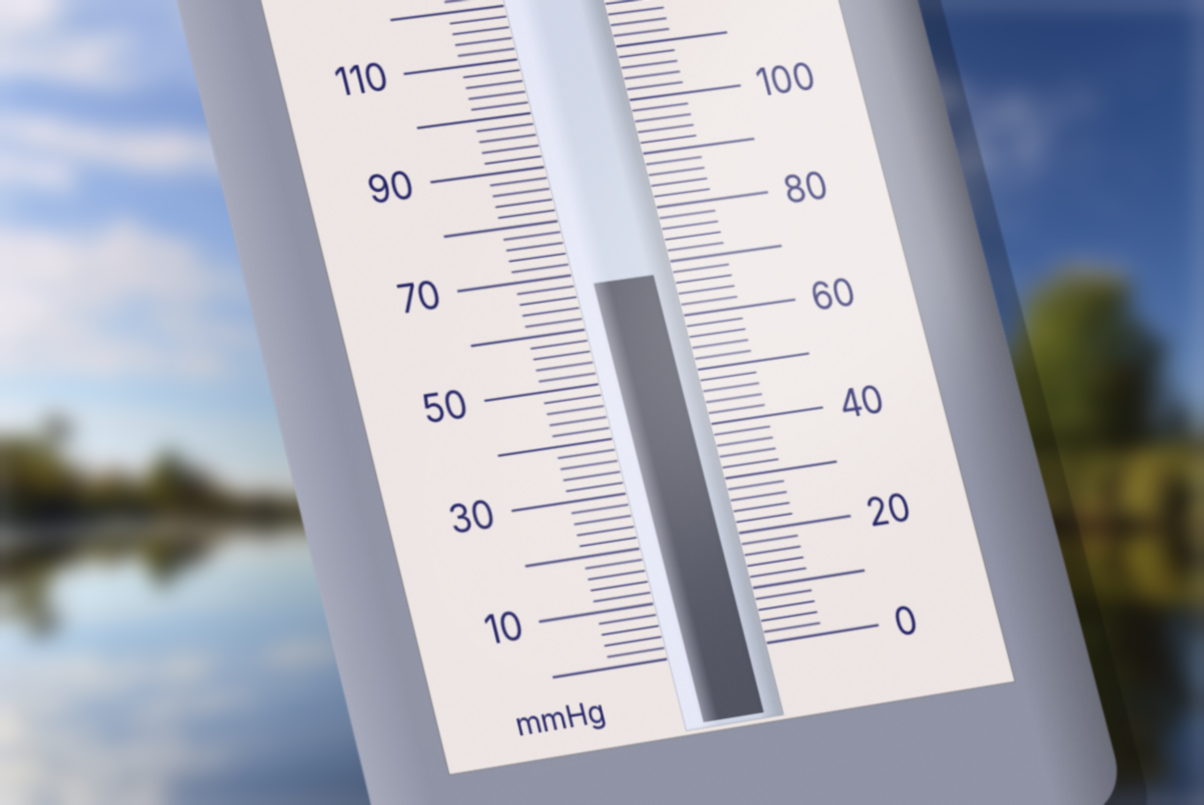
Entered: 68 mmHg
